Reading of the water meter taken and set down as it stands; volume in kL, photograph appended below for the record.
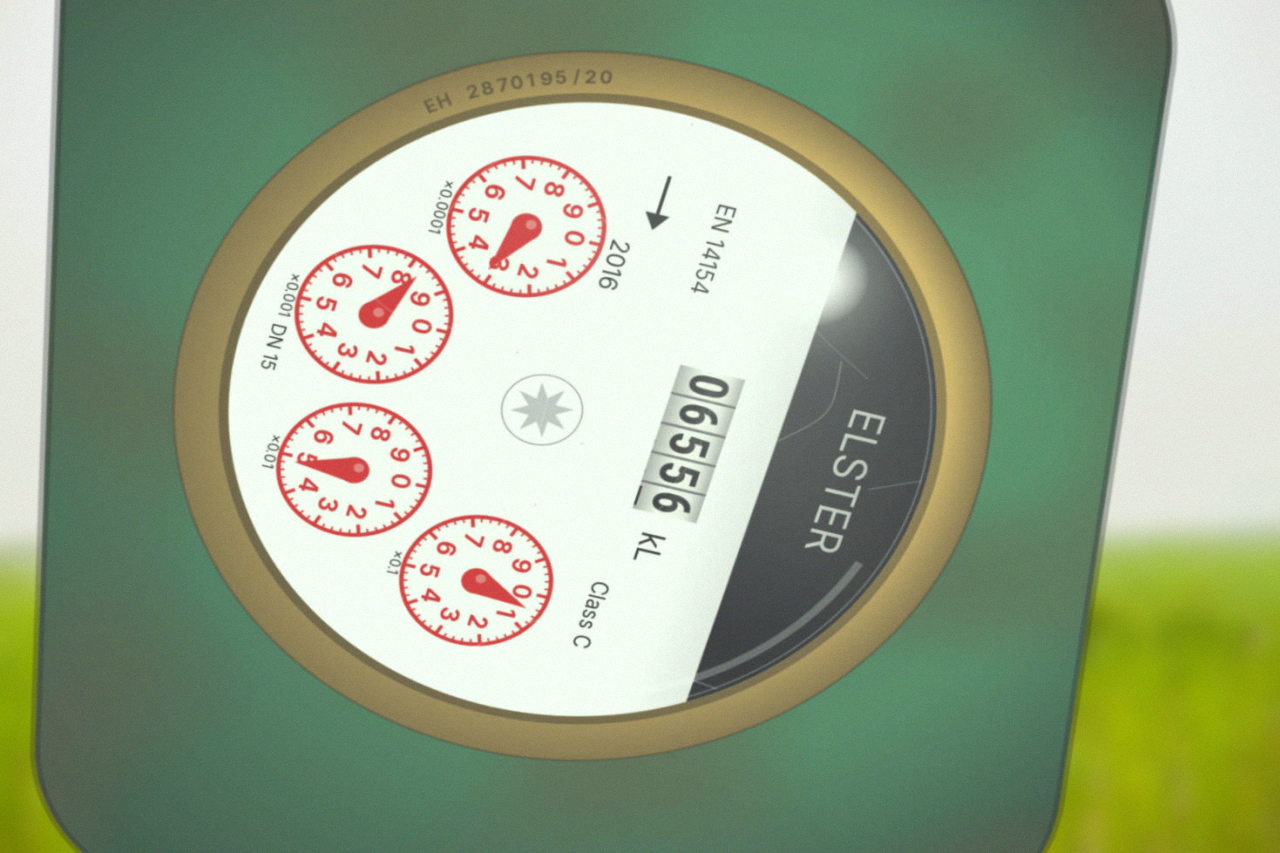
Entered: 6556.0483 kL
